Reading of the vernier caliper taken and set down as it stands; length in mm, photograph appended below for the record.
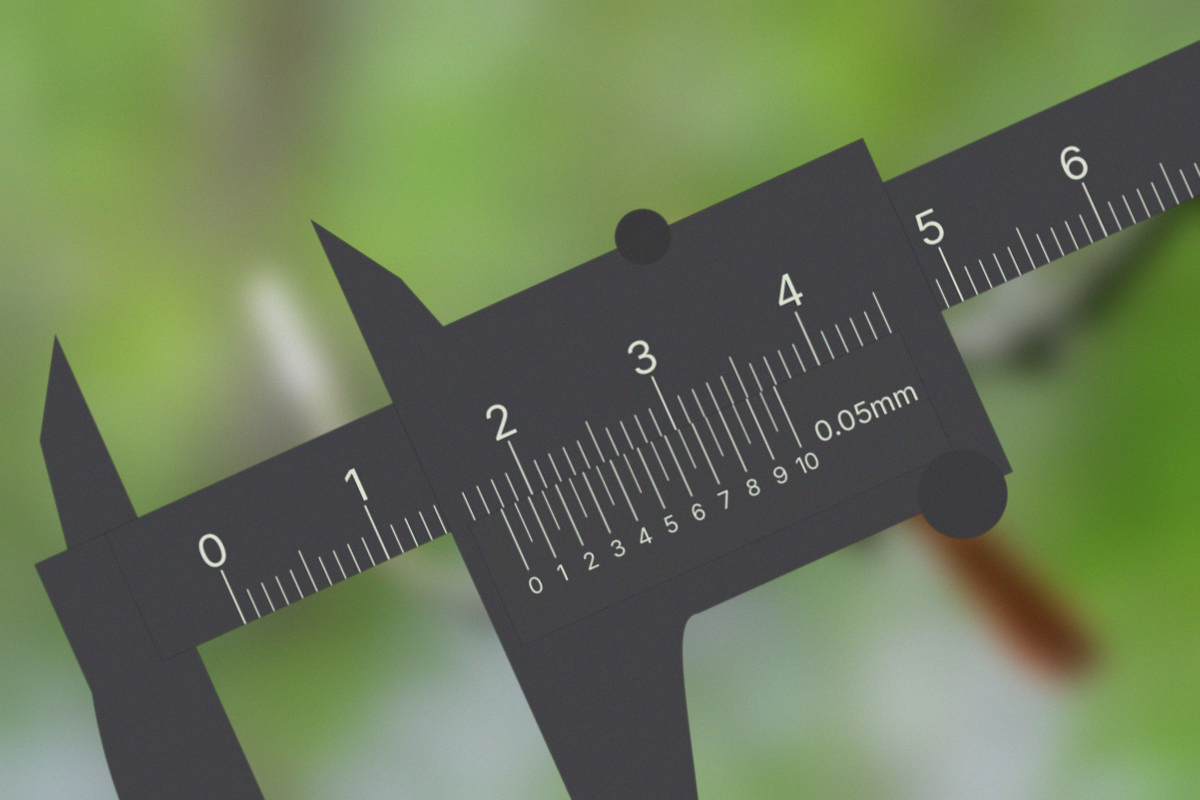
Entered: 17.8 mm
